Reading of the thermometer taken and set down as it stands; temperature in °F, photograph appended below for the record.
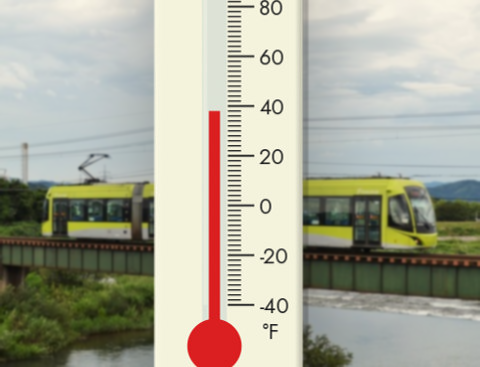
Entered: 38 °F
